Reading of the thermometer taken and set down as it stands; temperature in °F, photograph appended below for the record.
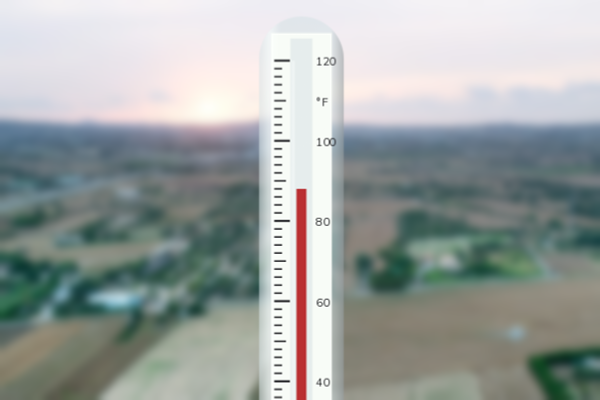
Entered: 88 °F
